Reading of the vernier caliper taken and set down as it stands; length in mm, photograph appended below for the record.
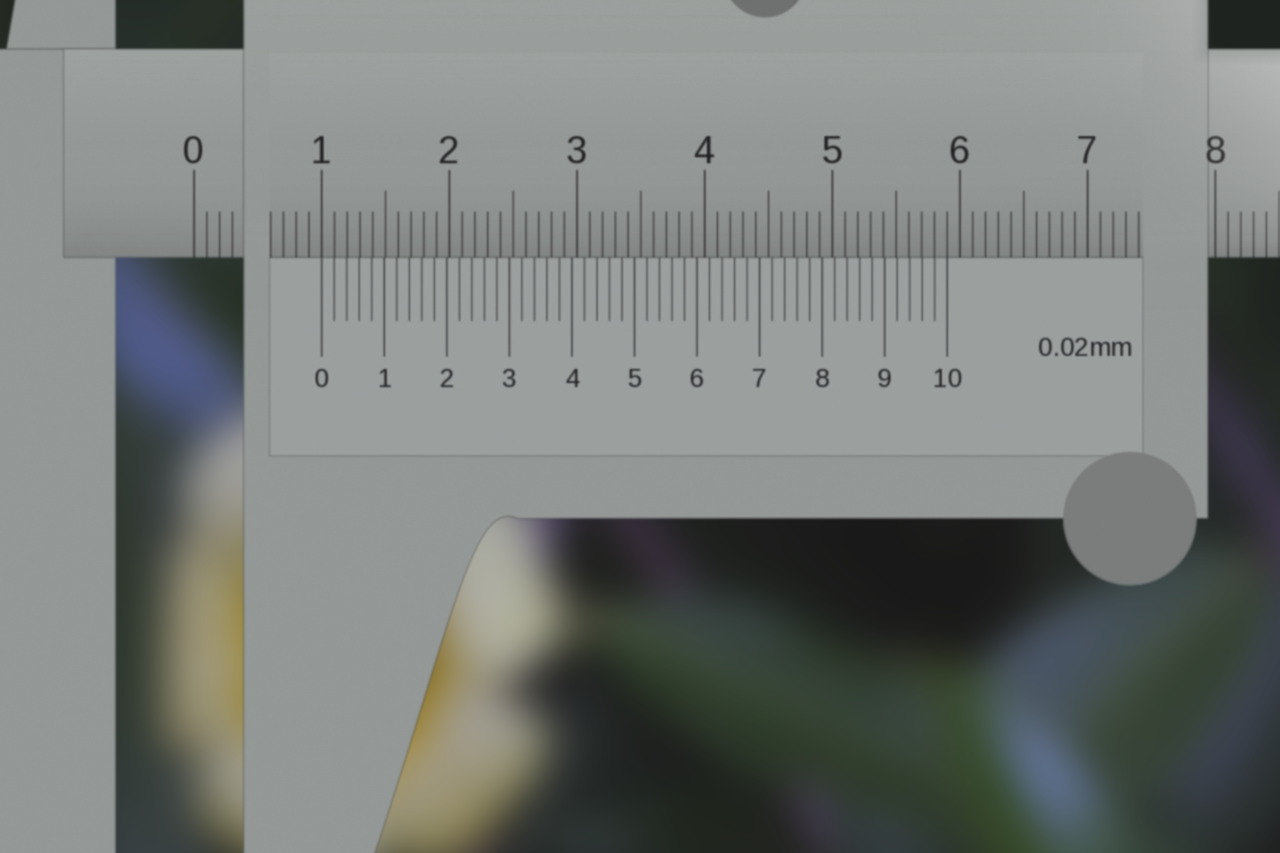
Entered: 10.0 mm
